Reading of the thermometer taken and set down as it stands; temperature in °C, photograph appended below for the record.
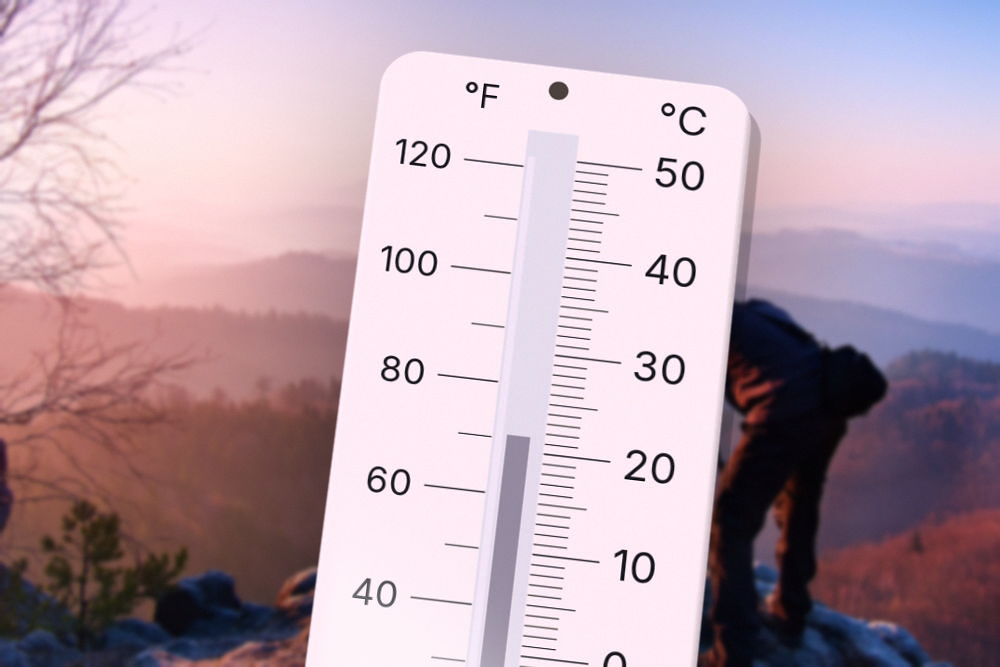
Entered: 21.5 °C
